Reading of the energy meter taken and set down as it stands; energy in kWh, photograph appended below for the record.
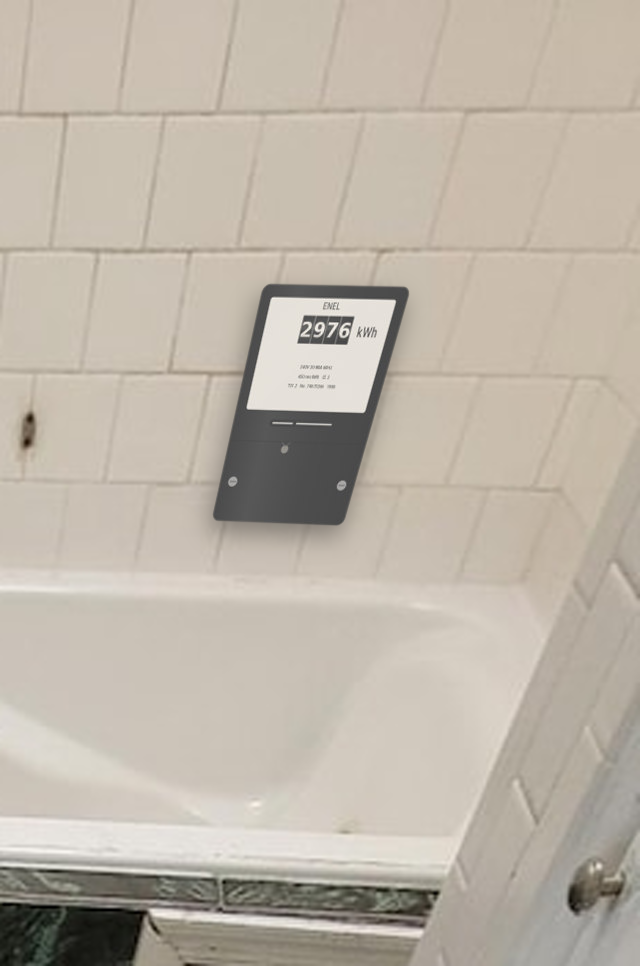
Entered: 2976 kWh
